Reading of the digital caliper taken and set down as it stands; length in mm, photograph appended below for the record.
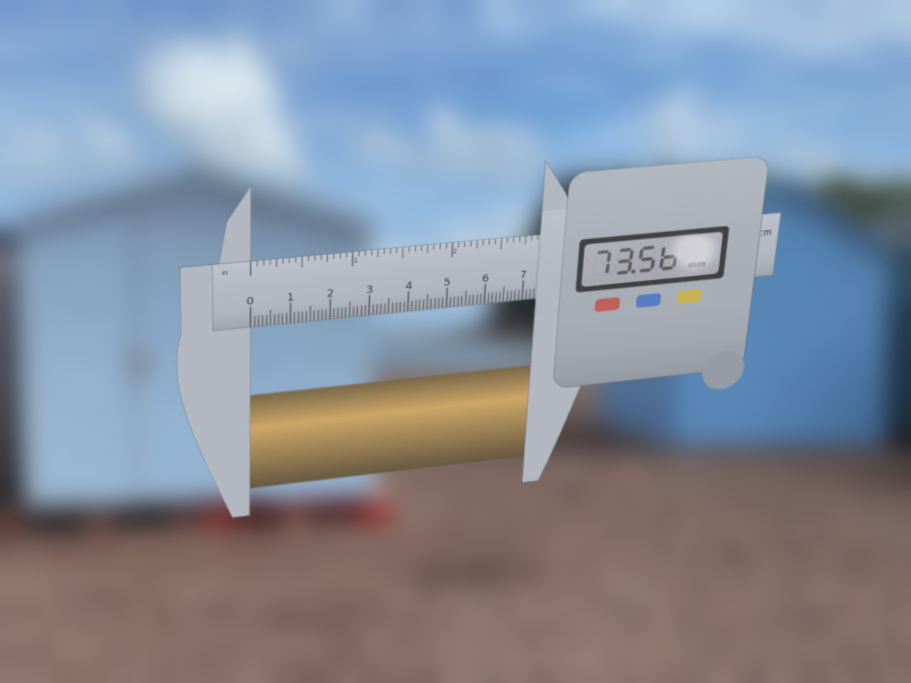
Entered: 73.56 mm
